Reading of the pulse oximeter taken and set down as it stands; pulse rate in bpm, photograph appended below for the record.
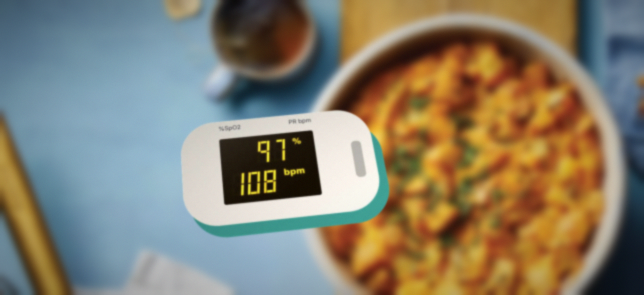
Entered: 108 bpm
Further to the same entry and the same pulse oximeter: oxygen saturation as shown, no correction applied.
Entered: 97 %
